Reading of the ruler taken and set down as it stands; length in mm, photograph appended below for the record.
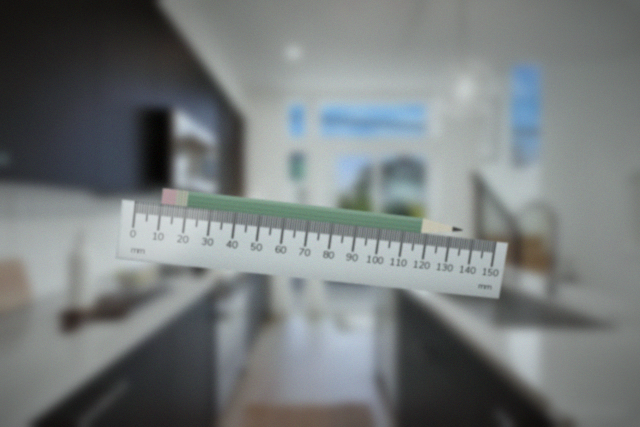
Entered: 125 mm
